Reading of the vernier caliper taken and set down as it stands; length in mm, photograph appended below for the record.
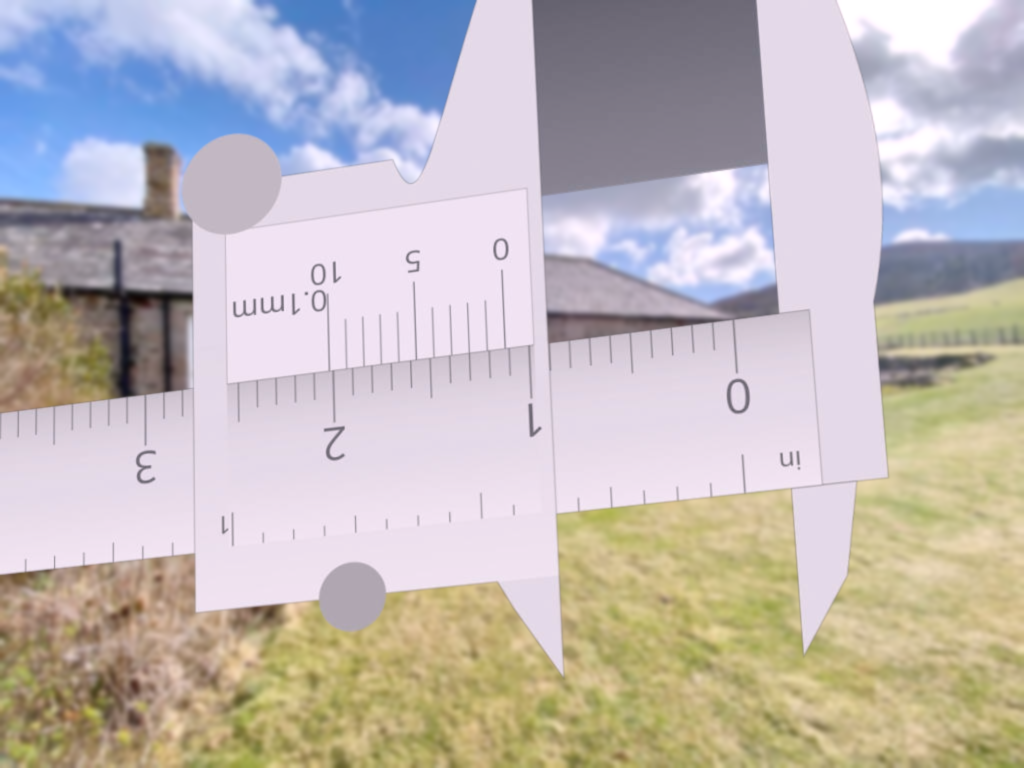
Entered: 11.2 mm
